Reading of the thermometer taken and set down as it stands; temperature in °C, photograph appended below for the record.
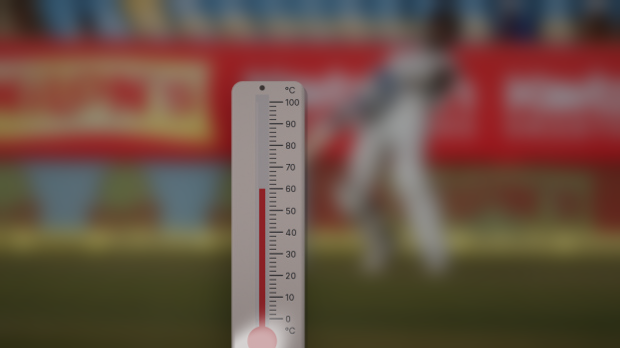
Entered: 60 °C
